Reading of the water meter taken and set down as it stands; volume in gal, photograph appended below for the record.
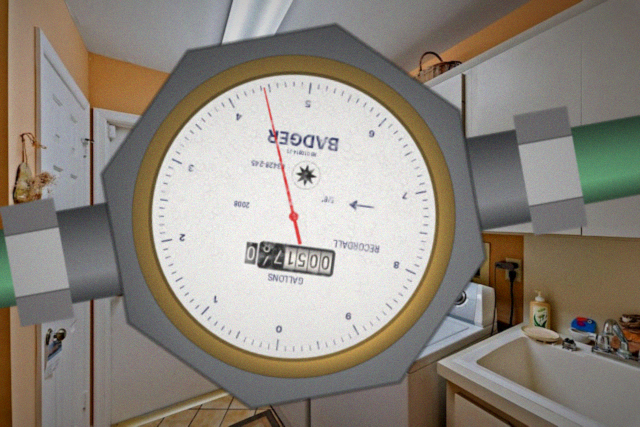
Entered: 51774.4 gal
